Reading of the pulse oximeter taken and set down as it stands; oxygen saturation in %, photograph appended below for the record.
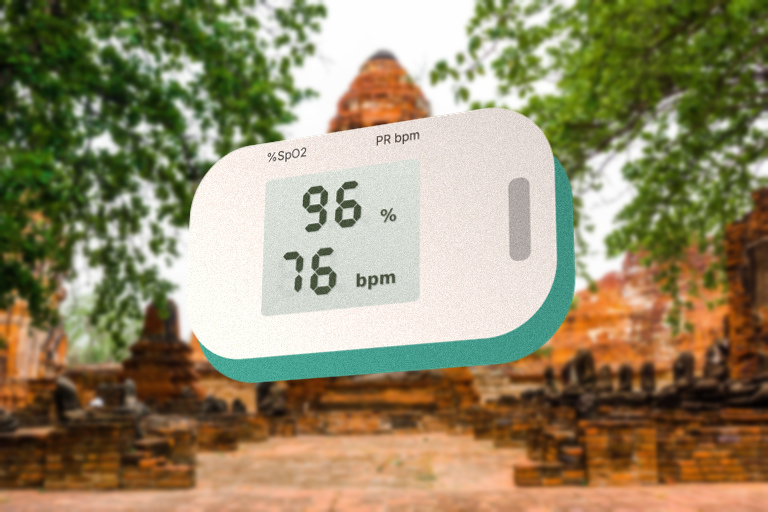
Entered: 96 %
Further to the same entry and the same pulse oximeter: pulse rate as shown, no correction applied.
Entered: 76 bpm
